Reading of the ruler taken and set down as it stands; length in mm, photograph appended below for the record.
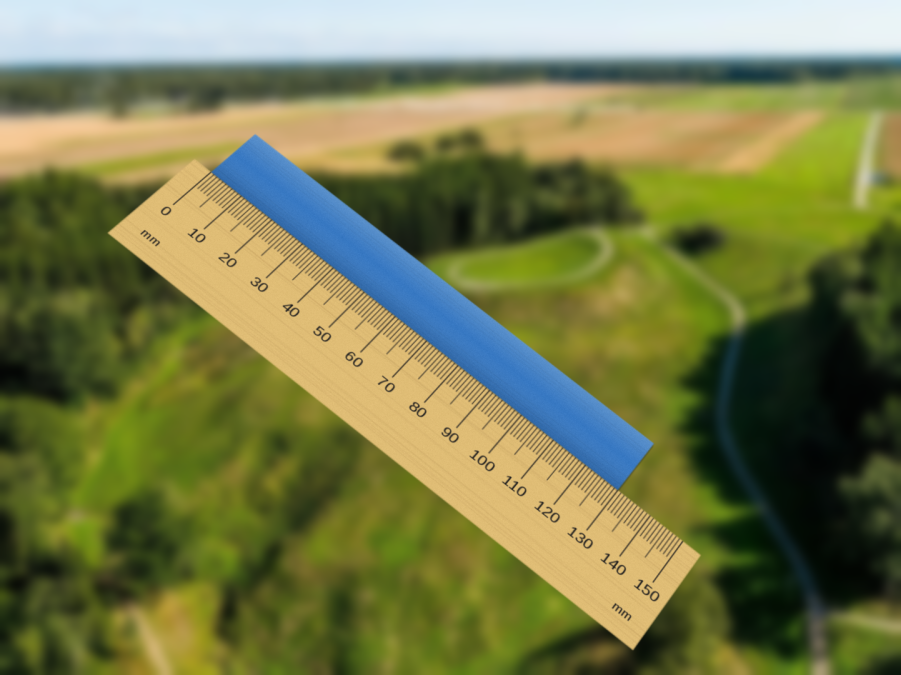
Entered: 130 mm
